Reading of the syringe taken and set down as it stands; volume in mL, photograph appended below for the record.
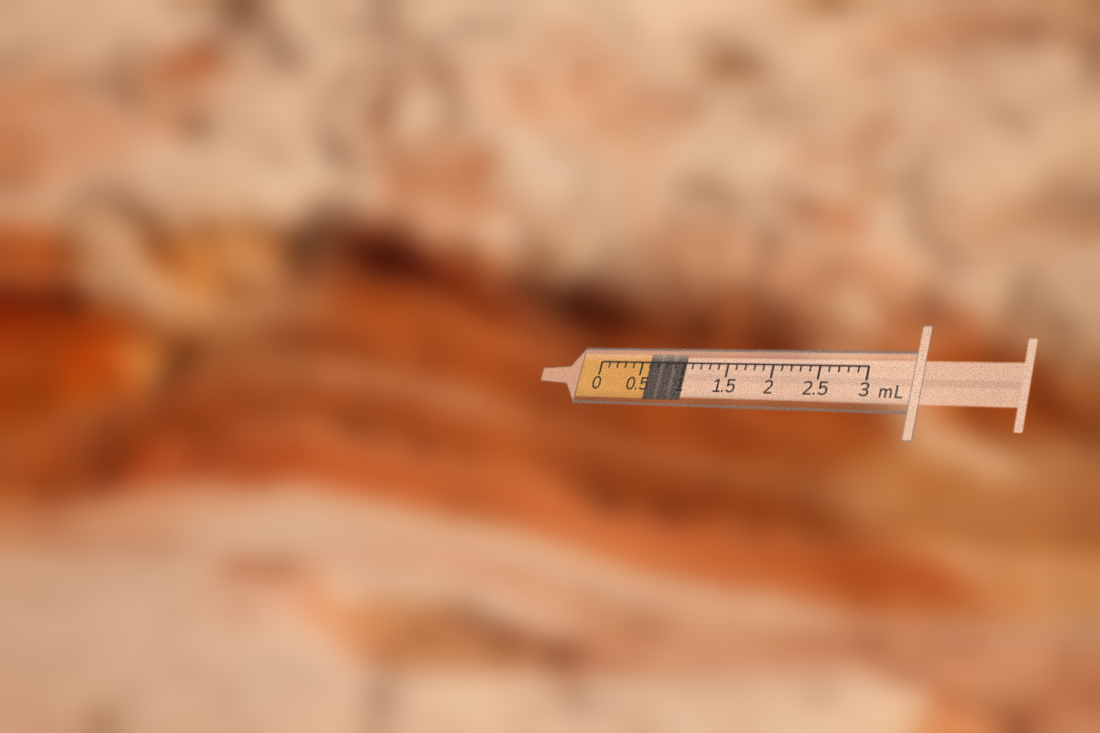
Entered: 0.6 mL
